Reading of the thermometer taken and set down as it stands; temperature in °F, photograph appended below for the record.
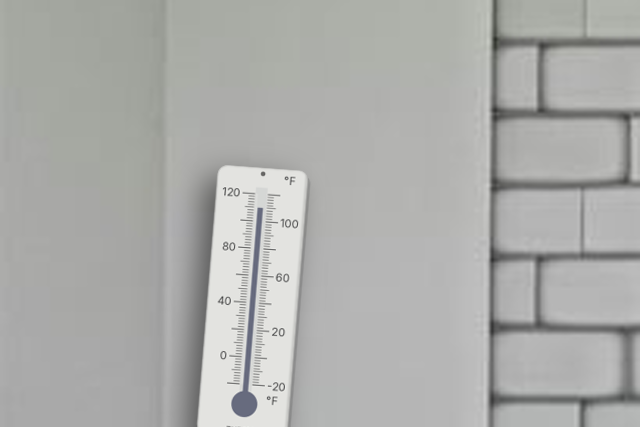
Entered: 110 °F
